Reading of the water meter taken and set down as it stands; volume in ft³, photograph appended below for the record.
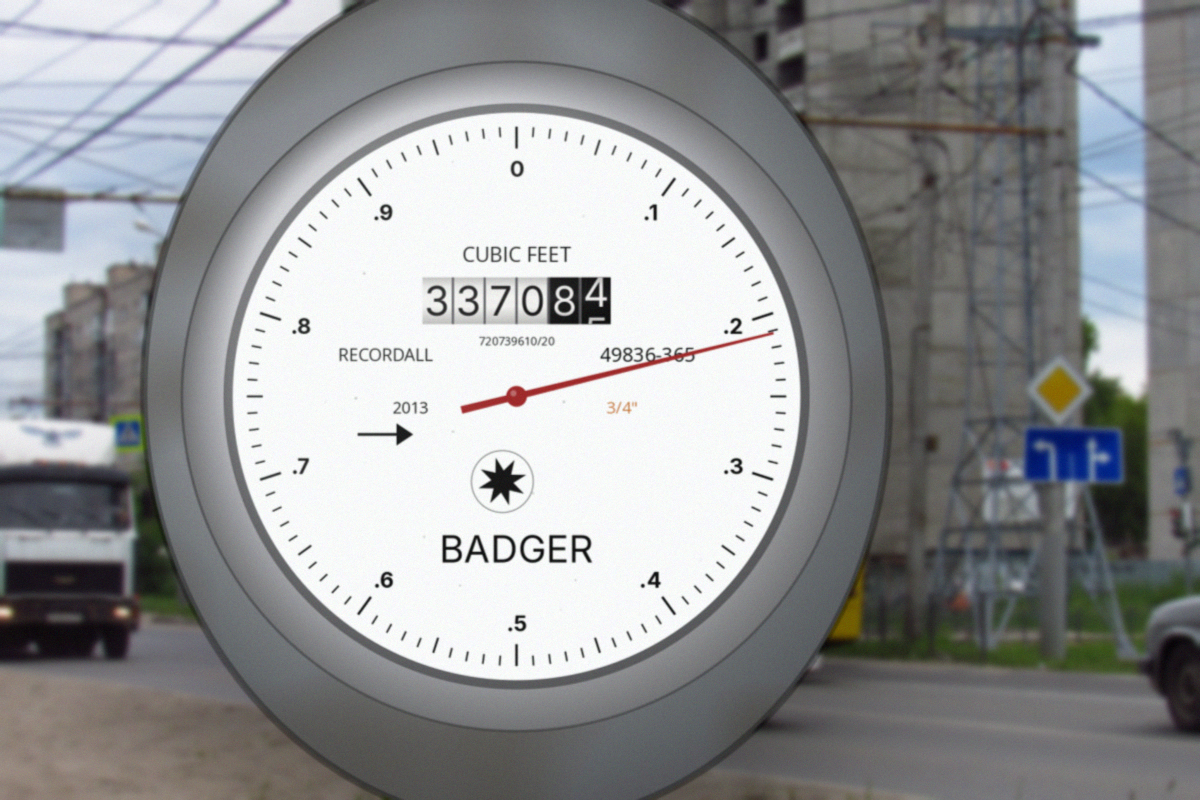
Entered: 337084.21 ft³
